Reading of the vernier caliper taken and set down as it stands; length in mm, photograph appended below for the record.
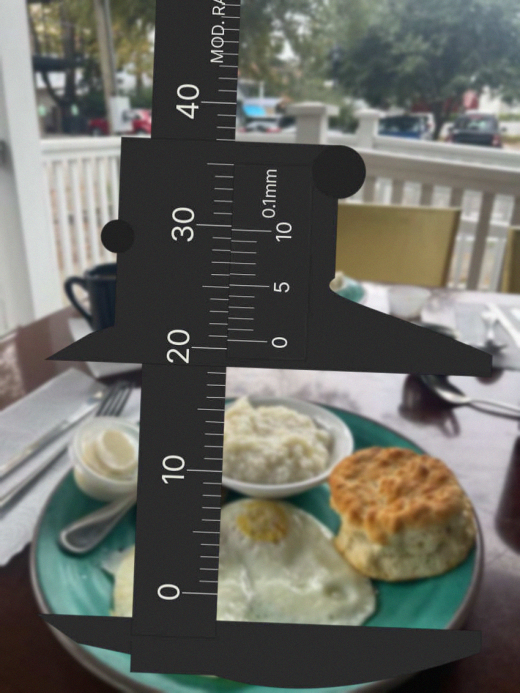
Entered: 20.7 mm
